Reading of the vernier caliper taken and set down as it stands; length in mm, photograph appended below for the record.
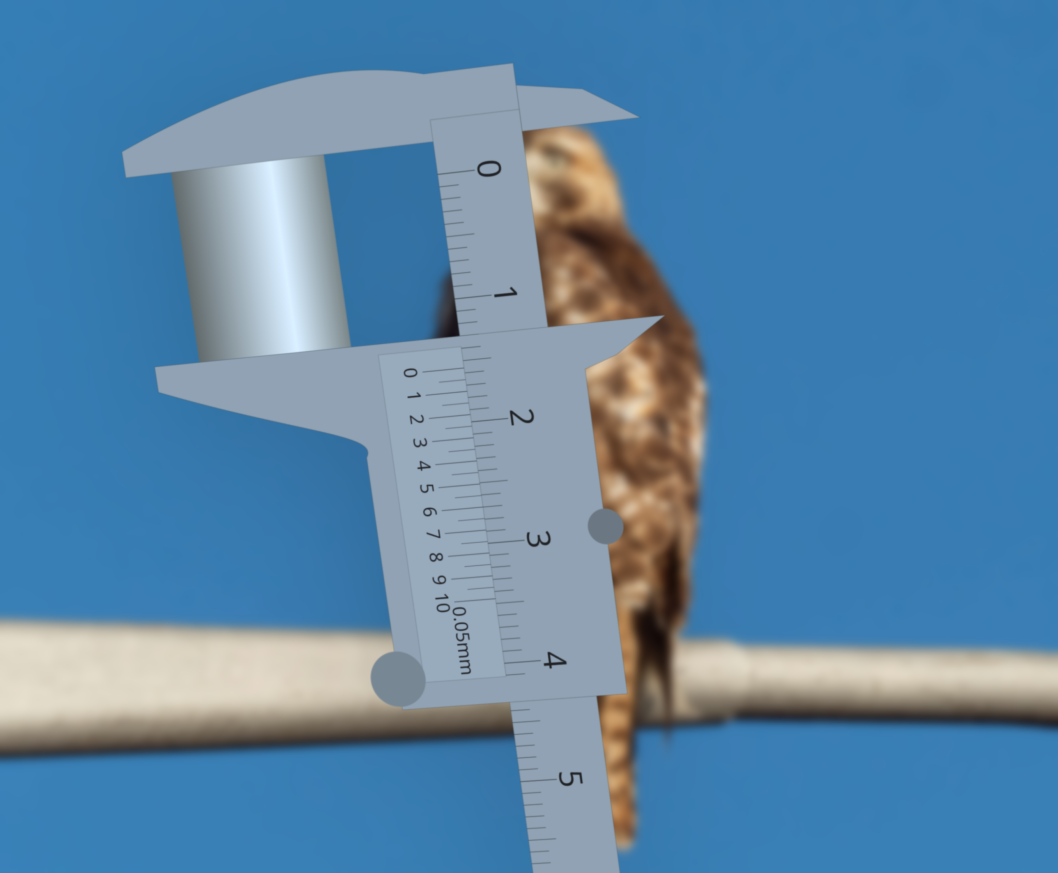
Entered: 15.6 mm
